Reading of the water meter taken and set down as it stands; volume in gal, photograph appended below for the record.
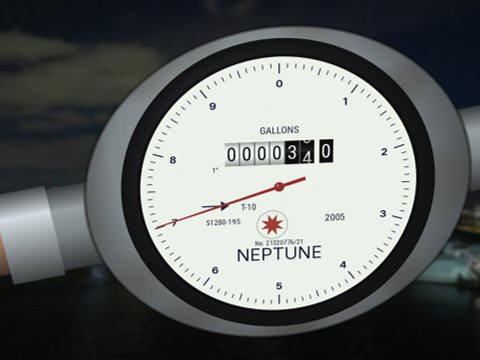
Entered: 337.0 gal
